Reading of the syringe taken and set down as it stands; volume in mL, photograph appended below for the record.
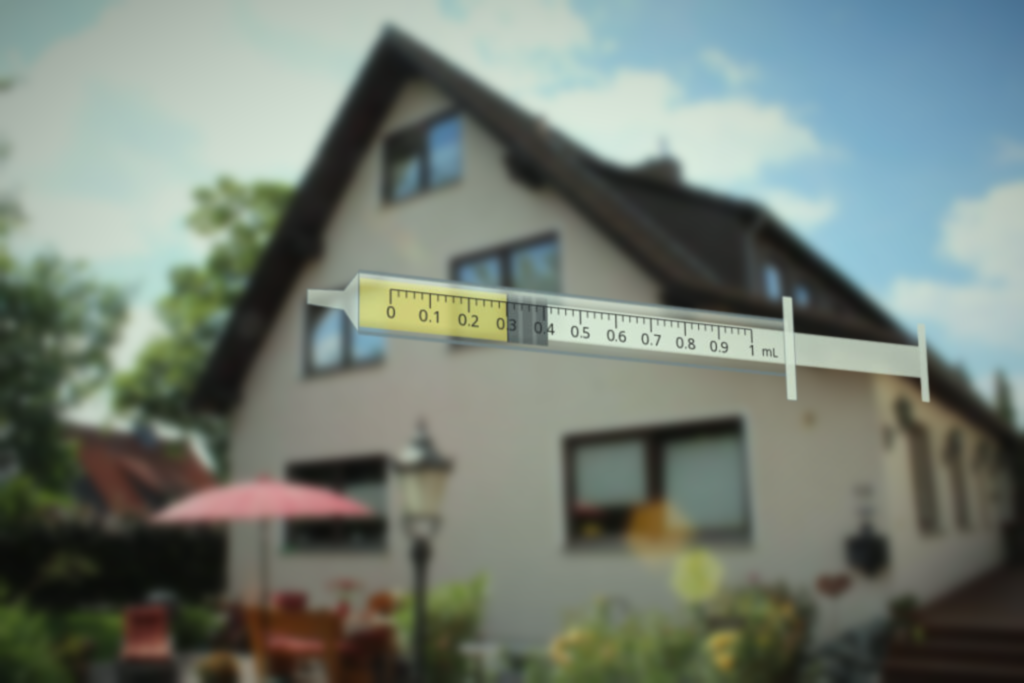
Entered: 0.3 mL
